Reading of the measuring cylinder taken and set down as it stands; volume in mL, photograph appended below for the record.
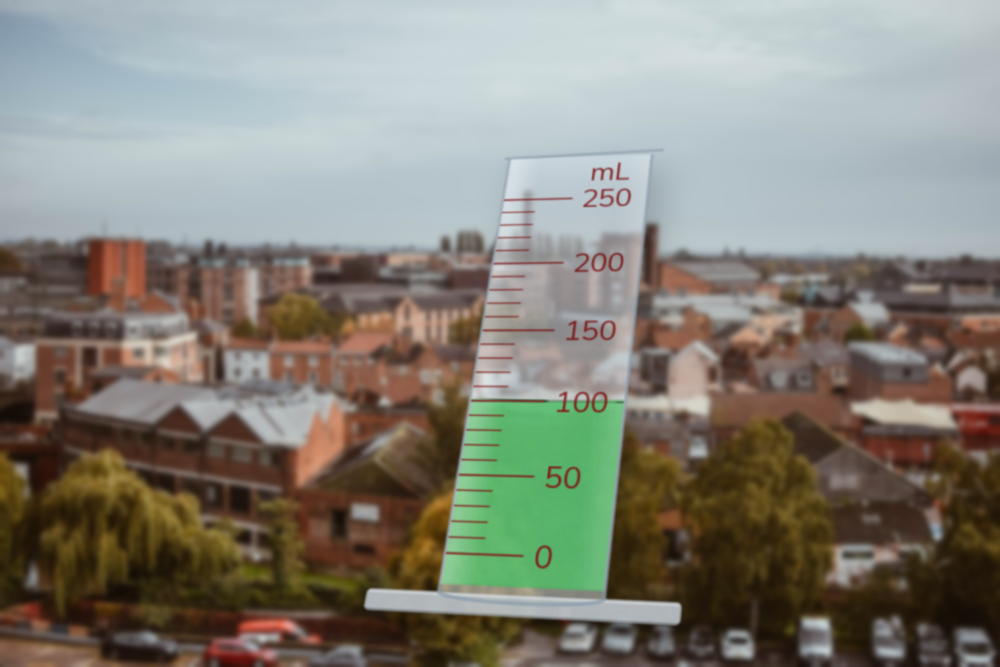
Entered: 100 mL
